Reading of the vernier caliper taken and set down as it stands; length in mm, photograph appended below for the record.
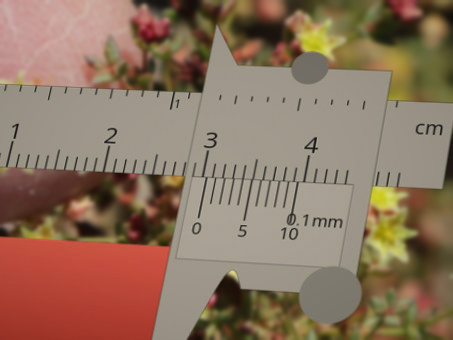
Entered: 30.4 mm
